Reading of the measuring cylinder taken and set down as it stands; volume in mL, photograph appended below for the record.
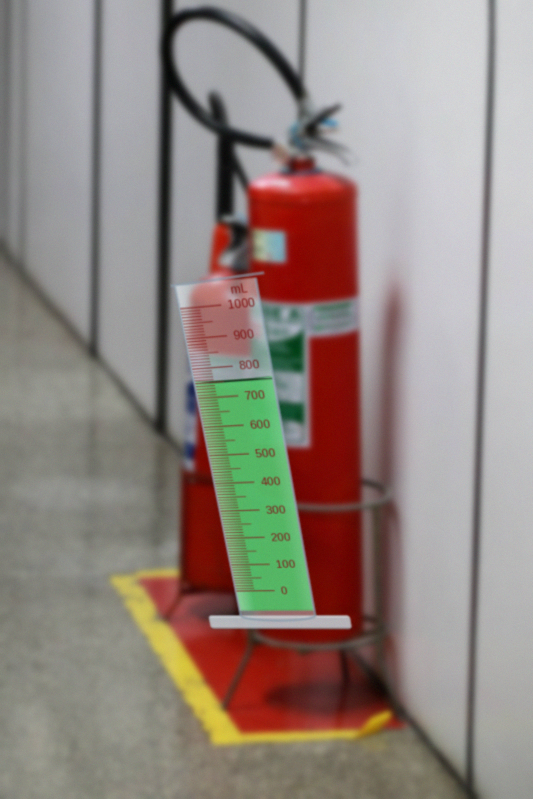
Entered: 750 mL
